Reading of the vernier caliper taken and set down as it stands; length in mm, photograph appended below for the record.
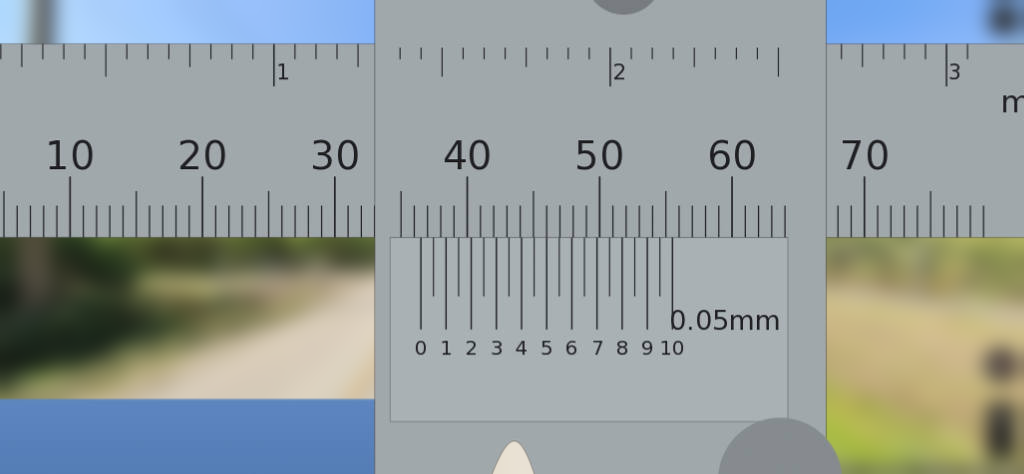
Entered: 36.5 mm
